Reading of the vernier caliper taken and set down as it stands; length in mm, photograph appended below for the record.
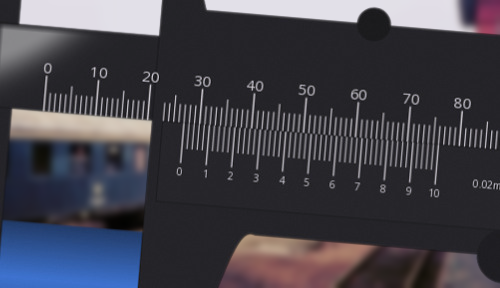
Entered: 27.0 mm
